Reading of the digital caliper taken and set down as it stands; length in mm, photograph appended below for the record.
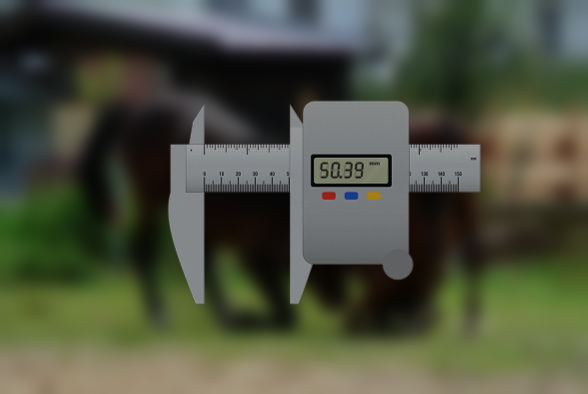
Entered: 50.39 mm
